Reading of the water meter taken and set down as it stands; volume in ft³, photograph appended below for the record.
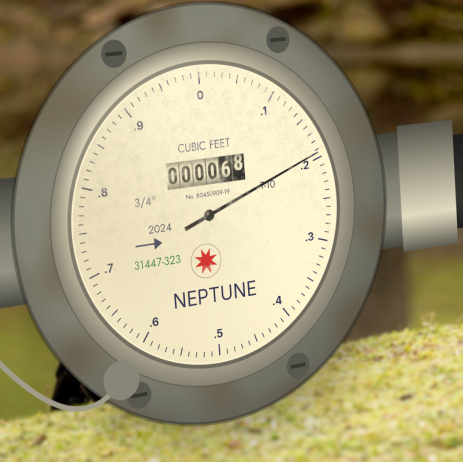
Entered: 68.19 ft³
